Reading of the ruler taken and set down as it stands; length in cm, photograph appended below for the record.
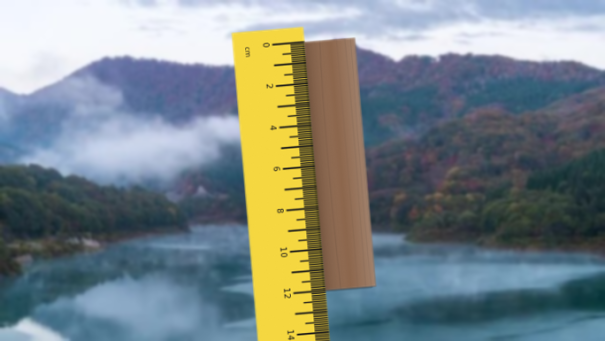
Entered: 12 cm
